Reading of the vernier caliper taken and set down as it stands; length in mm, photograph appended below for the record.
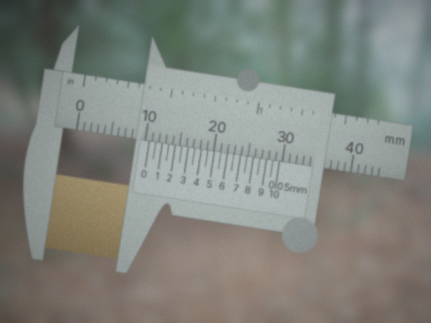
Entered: 10.6 mm
